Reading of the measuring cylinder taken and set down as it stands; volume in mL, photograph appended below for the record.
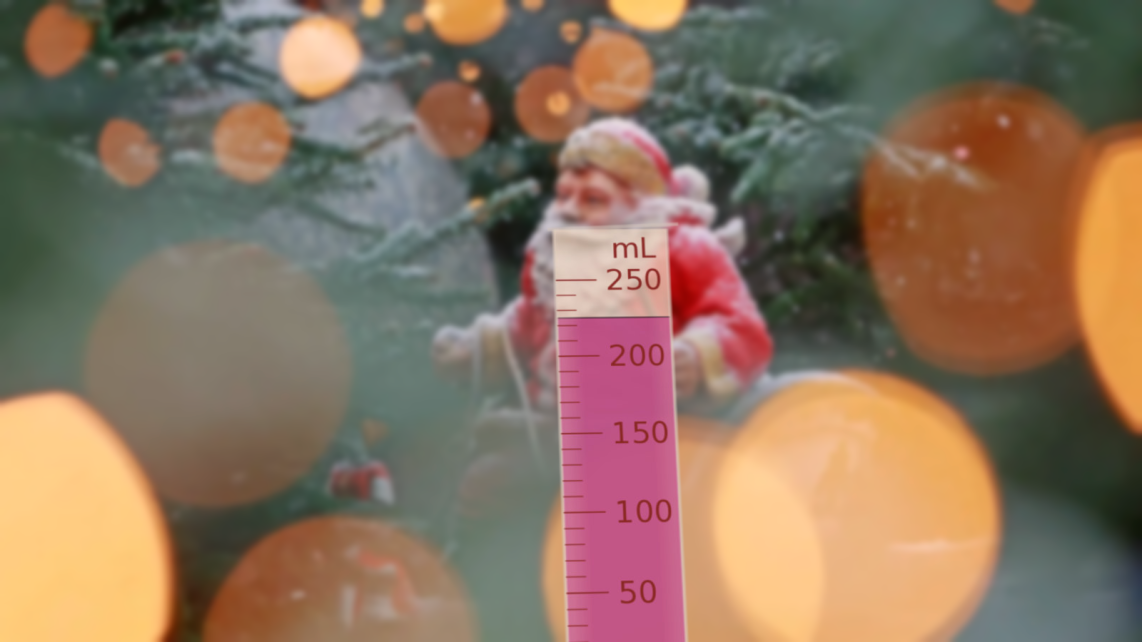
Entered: 225 mL
